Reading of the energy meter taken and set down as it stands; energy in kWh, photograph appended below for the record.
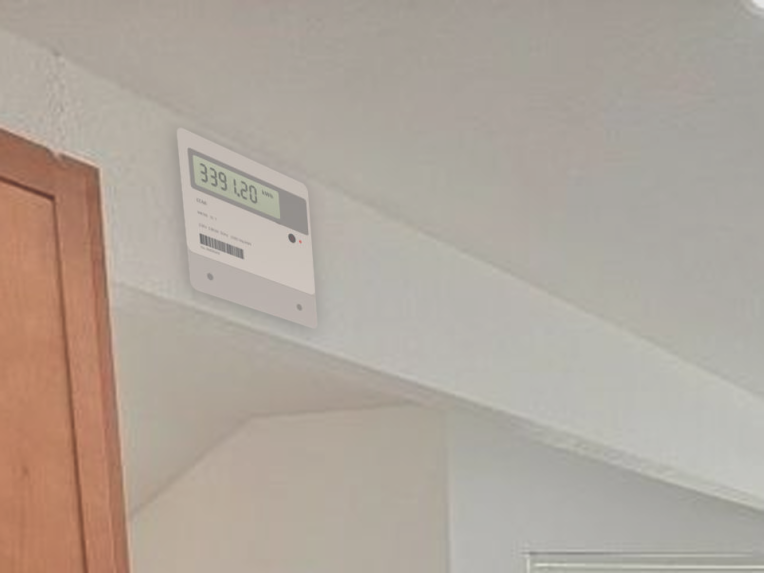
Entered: 3391.20 kWh
